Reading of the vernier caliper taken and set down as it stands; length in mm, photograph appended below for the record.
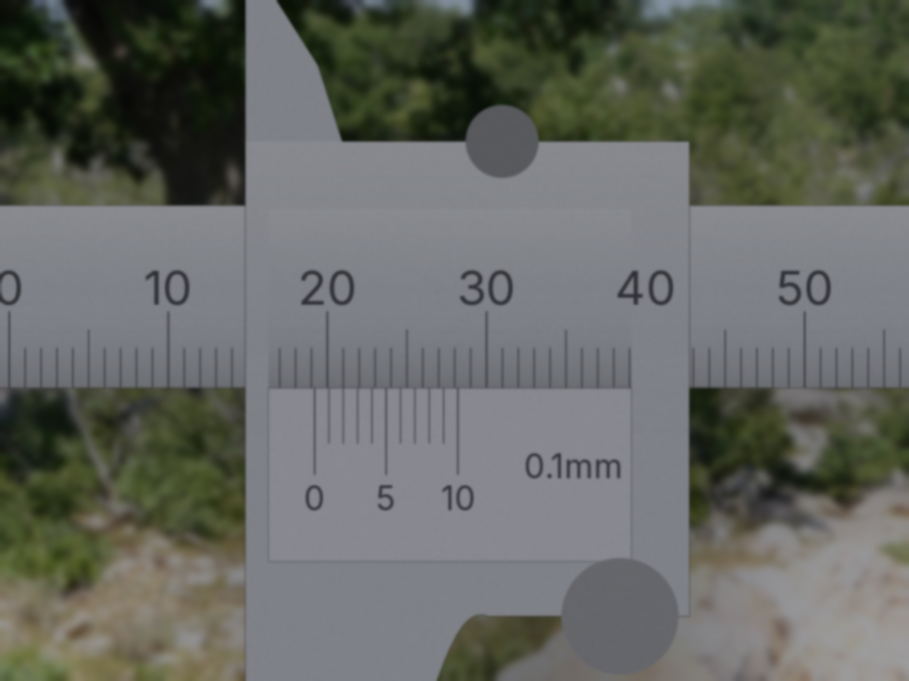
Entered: 19.2 mm
